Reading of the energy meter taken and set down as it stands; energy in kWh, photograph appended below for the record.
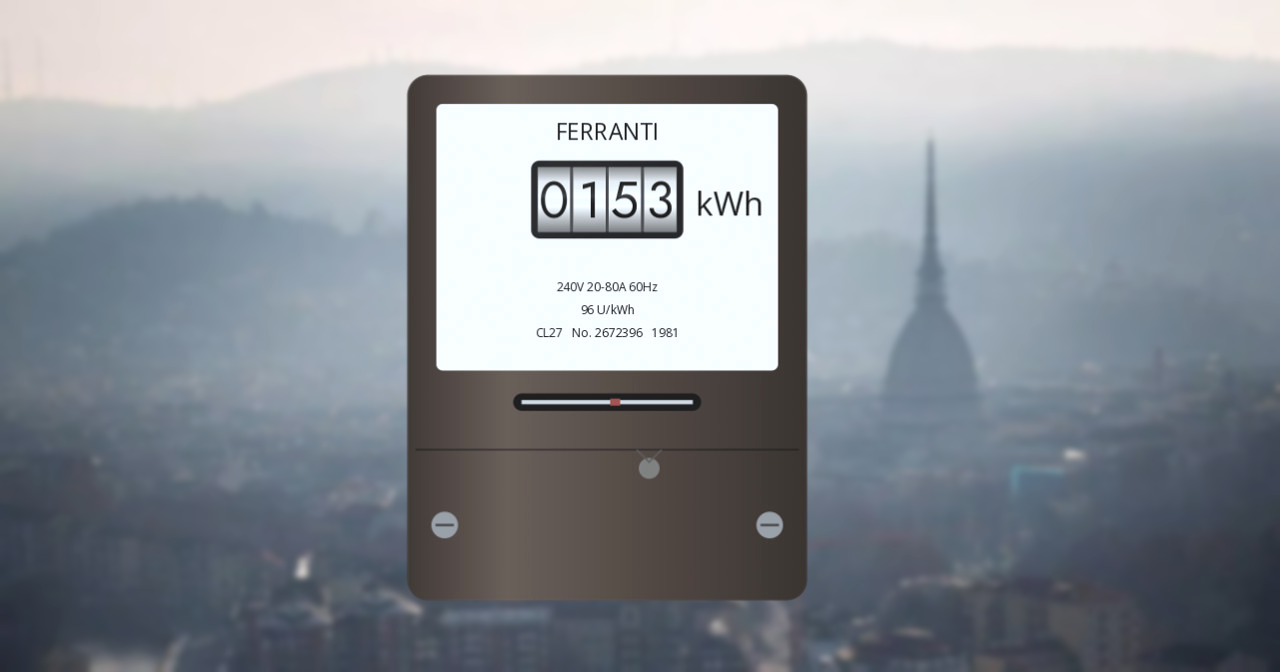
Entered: 153 kWh
